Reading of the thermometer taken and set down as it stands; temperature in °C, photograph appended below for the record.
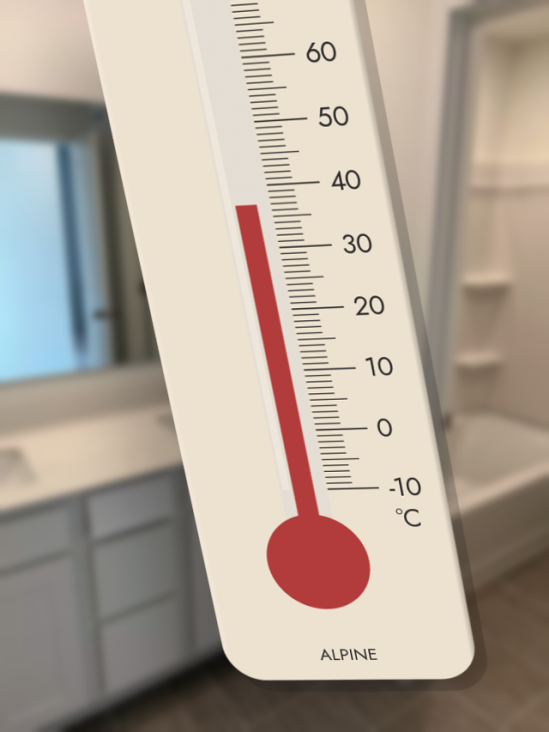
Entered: 37 °C
